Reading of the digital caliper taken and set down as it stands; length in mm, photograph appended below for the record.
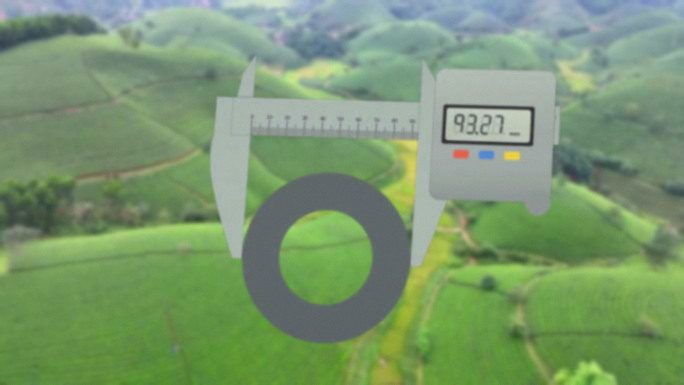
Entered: 93.27 mm
